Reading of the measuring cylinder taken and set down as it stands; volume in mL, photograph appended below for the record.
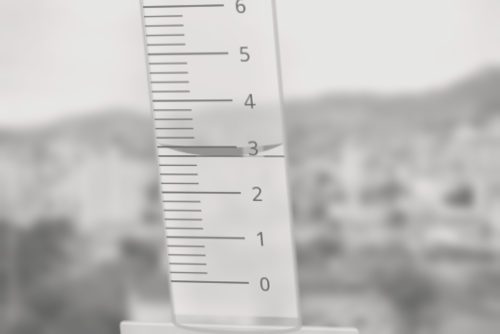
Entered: 2.8 mL
